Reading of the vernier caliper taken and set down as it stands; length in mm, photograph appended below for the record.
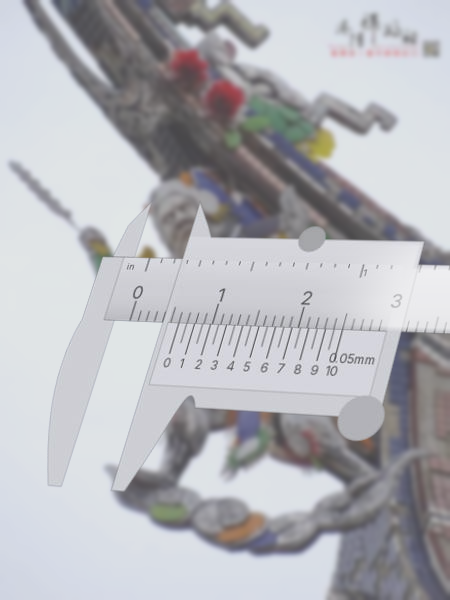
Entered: 6.0 mm
